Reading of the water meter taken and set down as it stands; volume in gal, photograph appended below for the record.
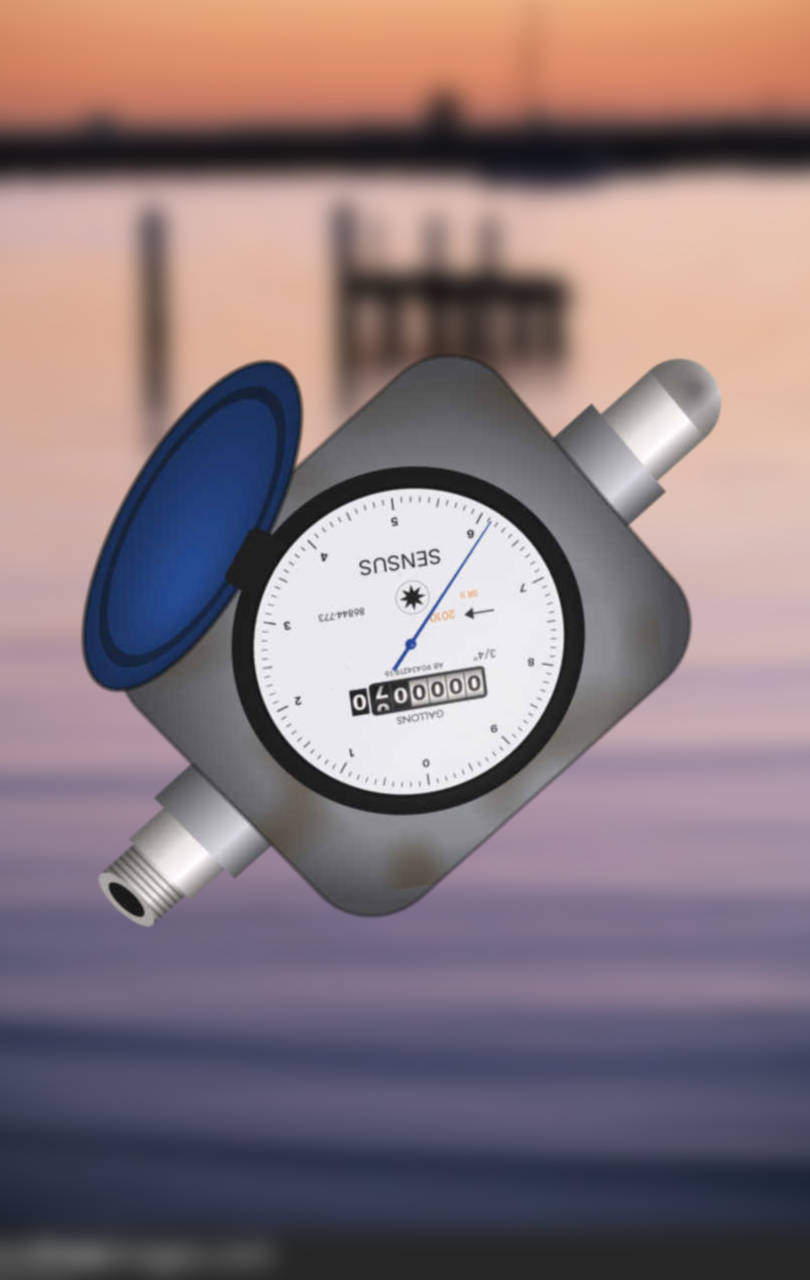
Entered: 66.1 gal
